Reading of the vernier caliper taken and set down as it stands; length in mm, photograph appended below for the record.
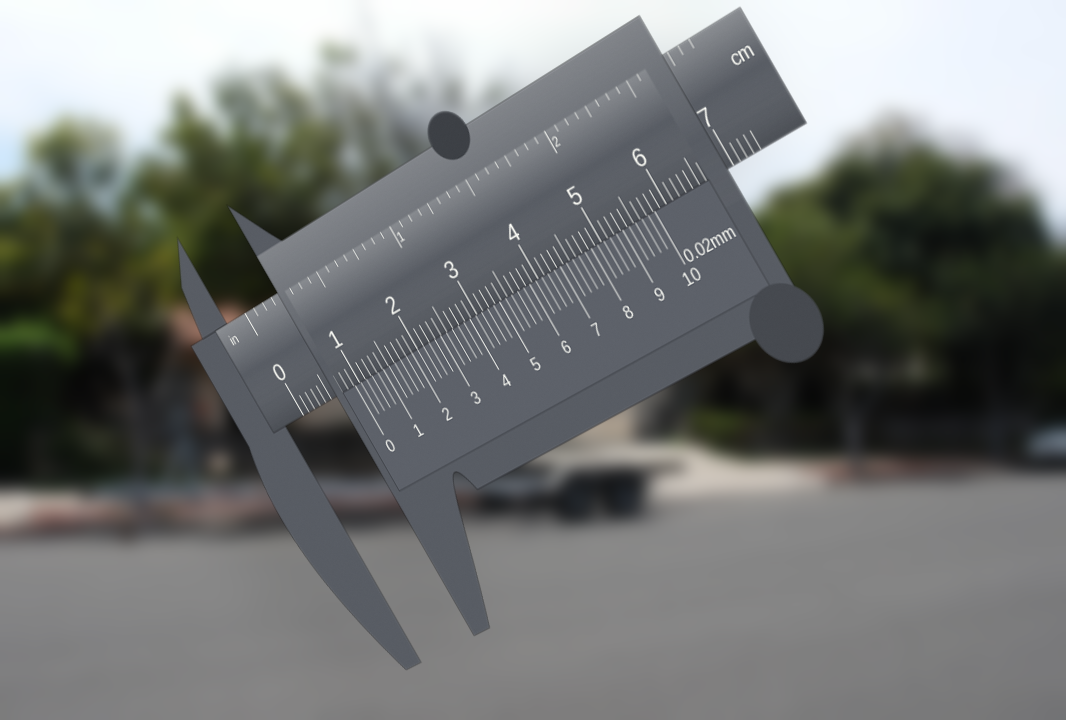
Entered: 9.2 mm
